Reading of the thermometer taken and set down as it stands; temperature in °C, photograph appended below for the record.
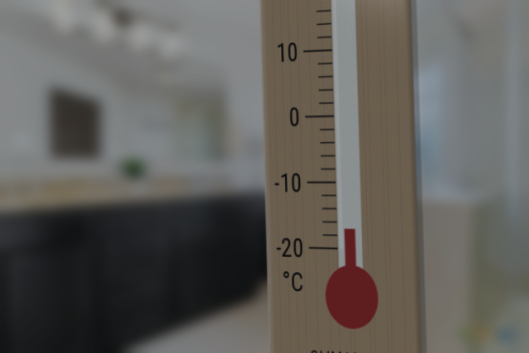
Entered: -17 °C
